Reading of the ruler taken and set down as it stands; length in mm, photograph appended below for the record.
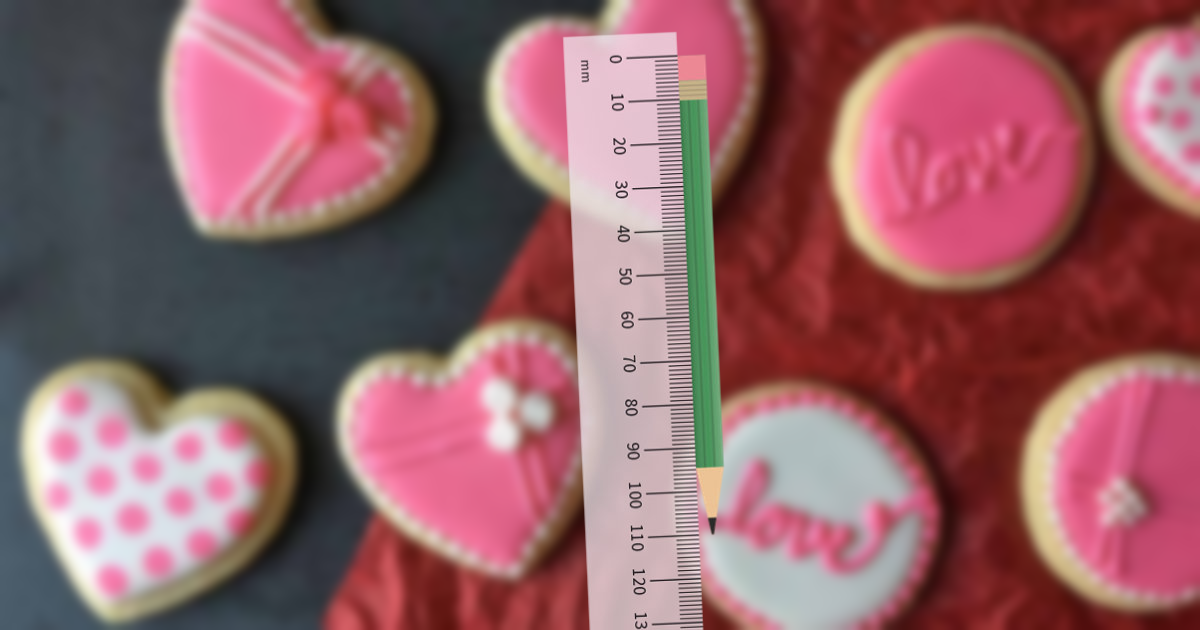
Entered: 110 mm
